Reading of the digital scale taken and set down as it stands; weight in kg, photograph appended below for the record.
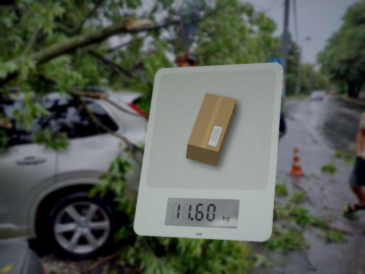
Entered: 11.60 kg
